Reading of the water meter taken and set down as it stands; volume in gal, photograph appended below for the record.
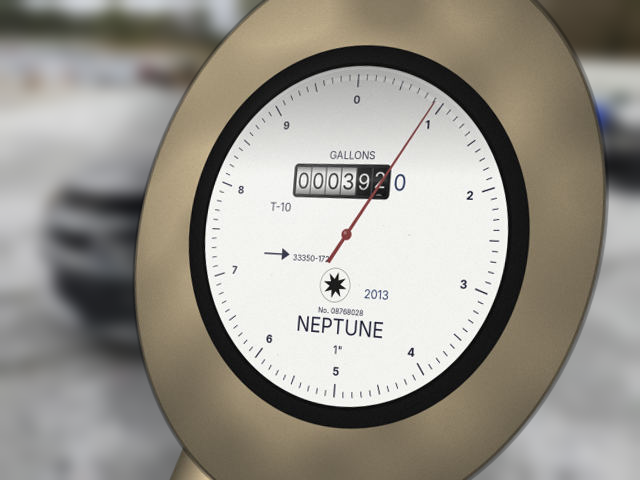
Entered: 3920.9 gal
